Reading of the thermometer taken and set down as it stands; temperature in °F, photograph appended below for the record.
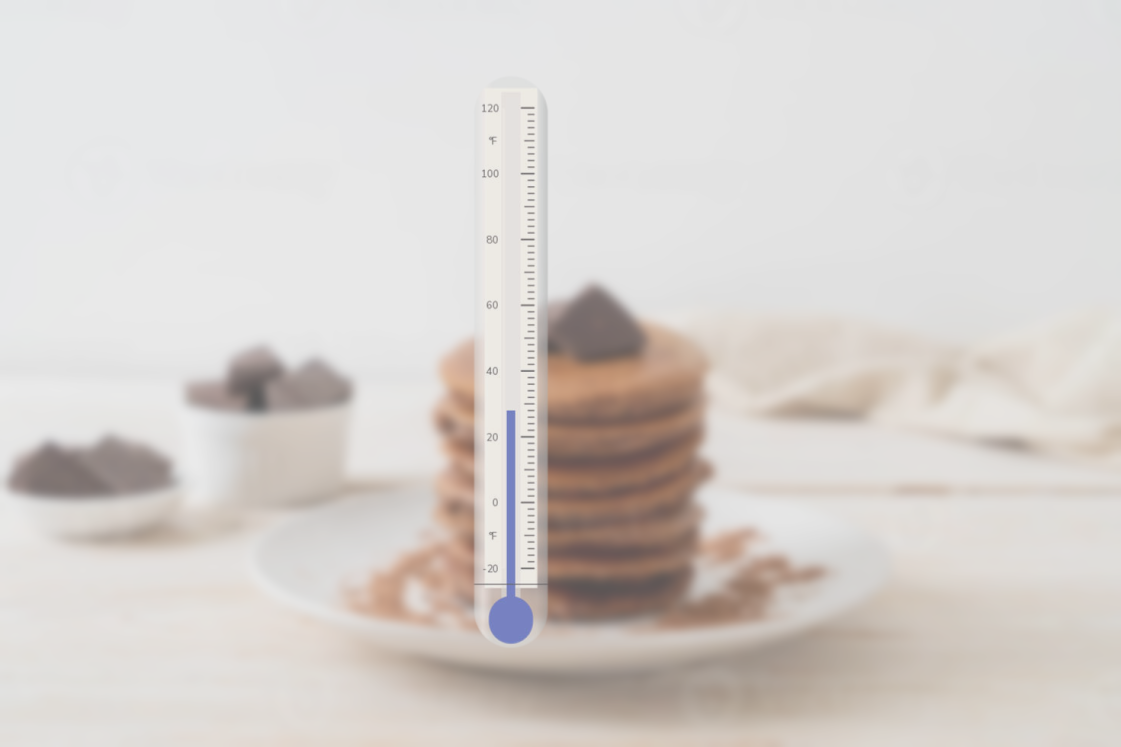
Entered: 28 °F
